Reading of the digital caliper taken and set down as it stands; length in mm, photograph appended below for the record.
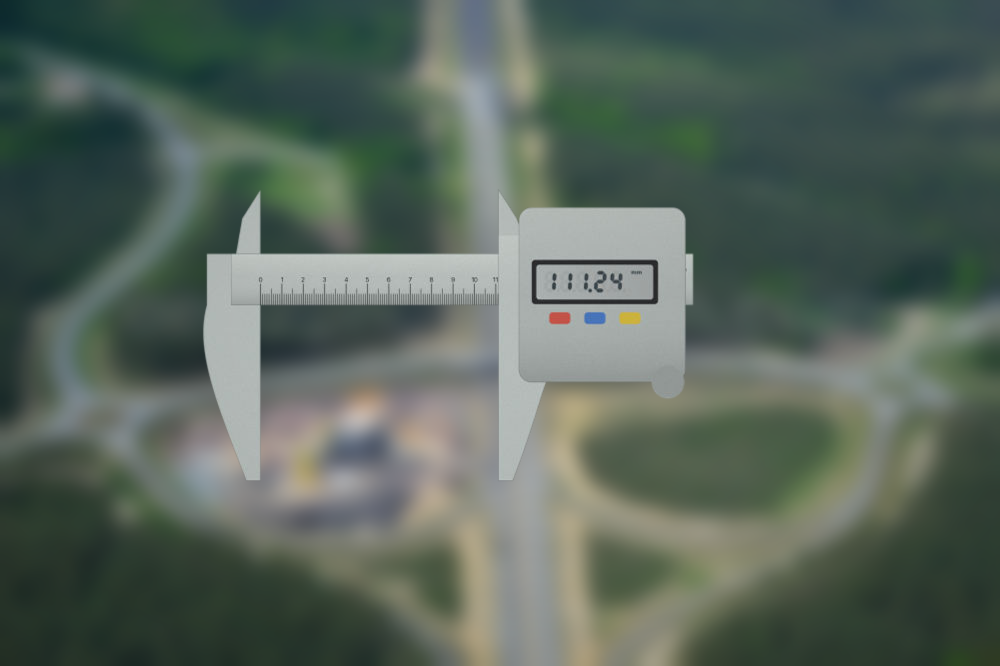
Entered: 111.24 mm
